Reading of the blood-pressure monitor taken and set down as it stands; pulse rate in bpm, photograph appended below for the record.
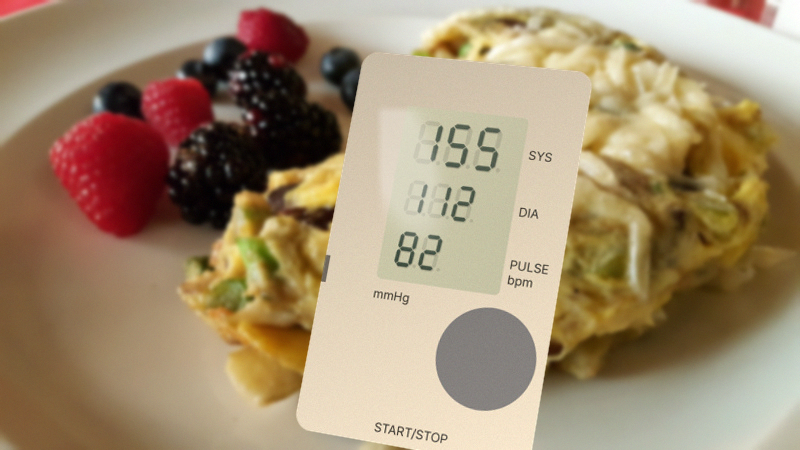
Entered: 82 bpm
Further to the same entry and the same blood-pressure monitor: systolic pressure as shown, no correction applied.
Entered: 155 mmHg
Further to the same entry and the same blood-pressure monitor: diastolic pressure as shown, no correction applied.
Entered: 112 mmHg
